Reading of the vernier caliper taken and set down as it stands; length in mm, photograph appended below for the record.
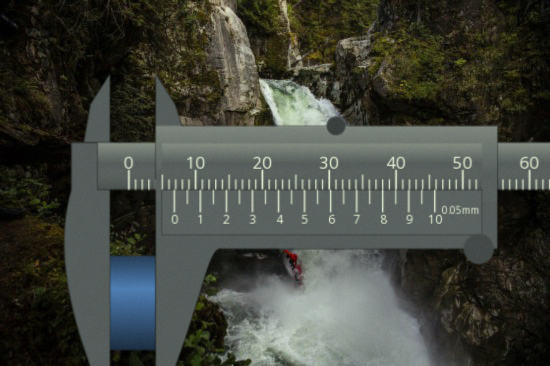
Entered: 6.8 mm
